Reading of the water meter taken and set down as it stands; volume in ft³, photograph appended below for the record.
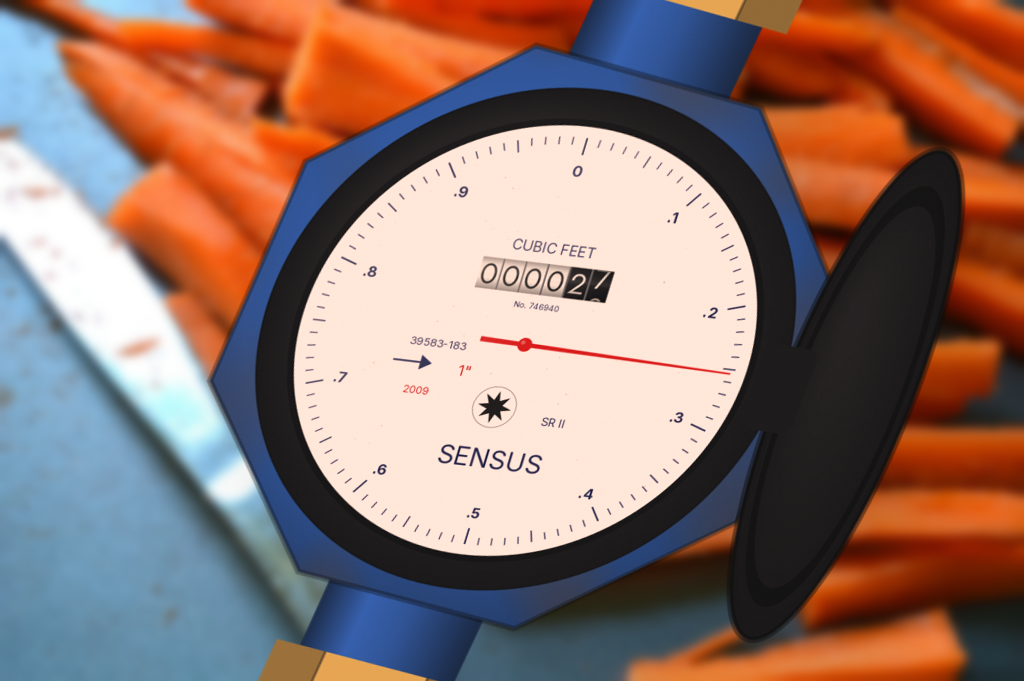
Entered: 27.25 ft³
